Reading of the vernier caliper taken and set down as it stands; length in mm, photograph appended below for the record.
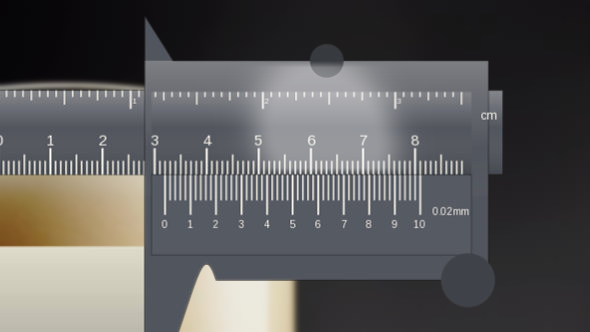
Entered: 32.0 mm
